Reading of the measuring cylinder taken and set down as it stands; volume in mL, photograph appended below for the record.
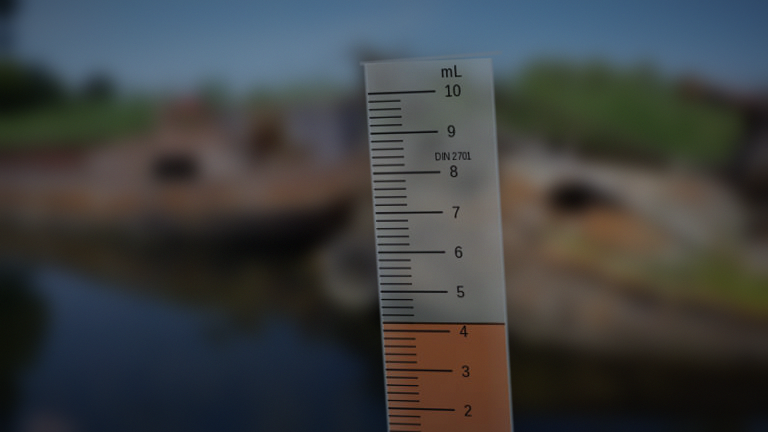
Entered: 4.2 mL
